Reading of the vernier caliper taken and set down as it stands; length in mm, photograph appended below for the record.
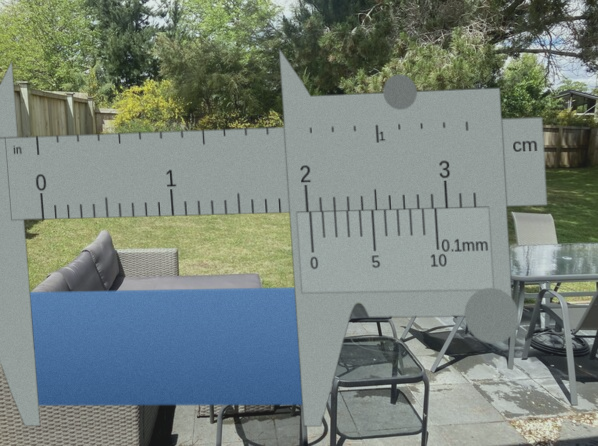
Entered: 20.2 mm
